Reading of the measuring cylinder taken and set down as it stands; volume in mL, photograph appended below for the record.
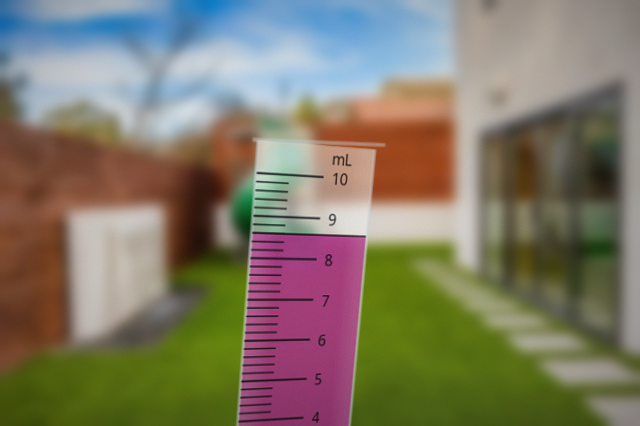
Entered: 8.6 mL
